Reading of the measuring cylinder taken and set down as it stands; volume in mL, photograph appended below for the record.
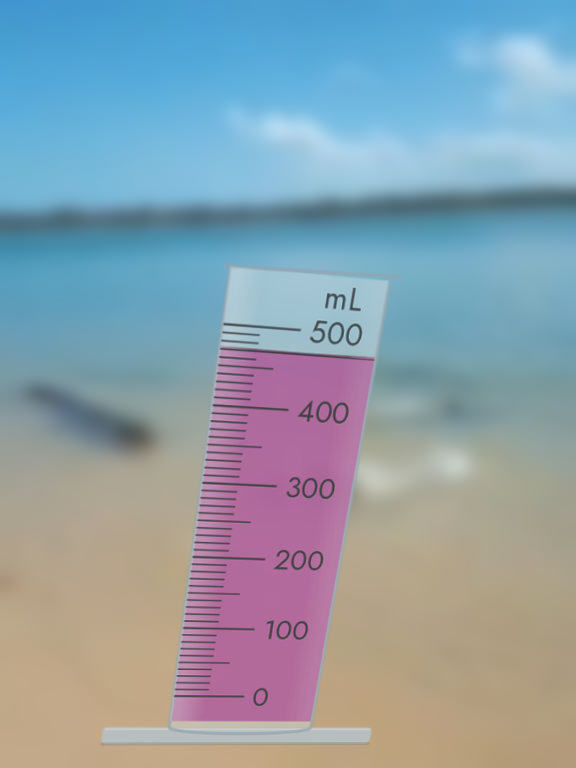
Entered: 470 mL
